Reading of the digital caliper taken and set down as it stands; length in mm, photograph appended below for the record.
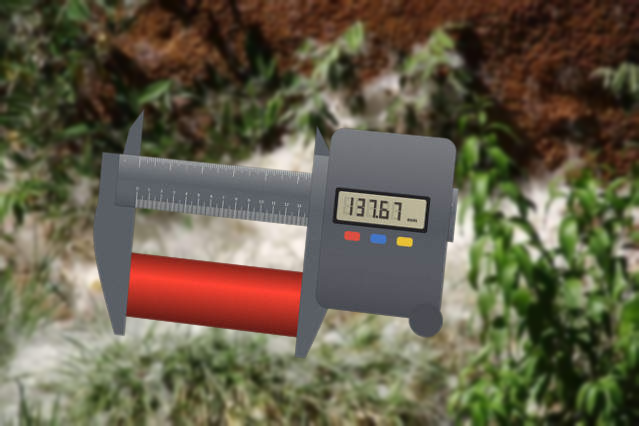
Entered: 137.67 mm
